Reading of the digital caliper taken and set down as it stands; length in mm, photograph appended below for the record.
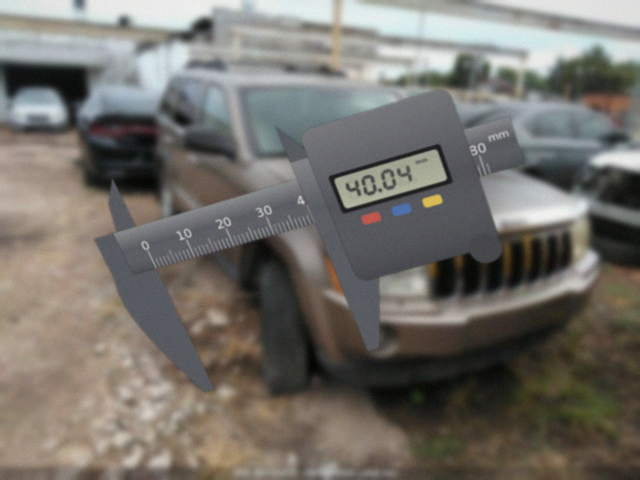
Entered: 40.04 mm
